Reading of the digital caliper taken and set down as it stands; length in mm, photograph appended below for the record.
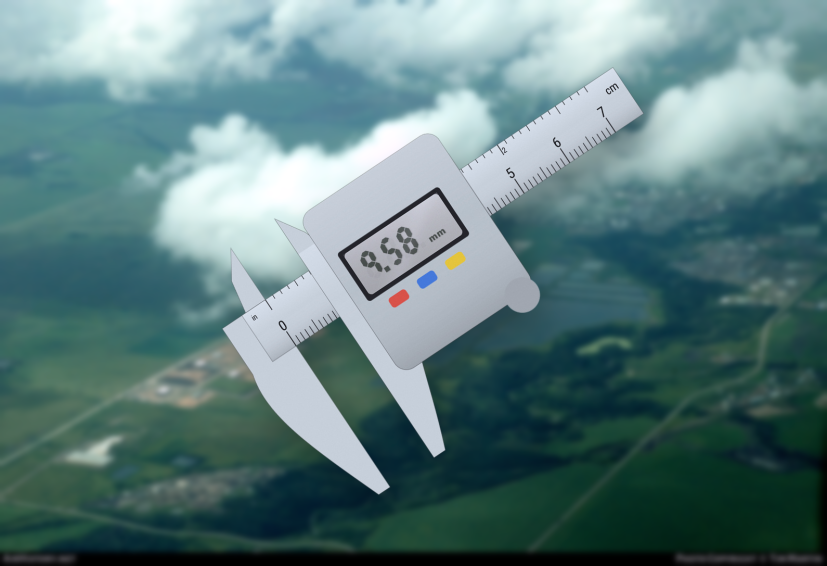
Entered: 9.58 mm
